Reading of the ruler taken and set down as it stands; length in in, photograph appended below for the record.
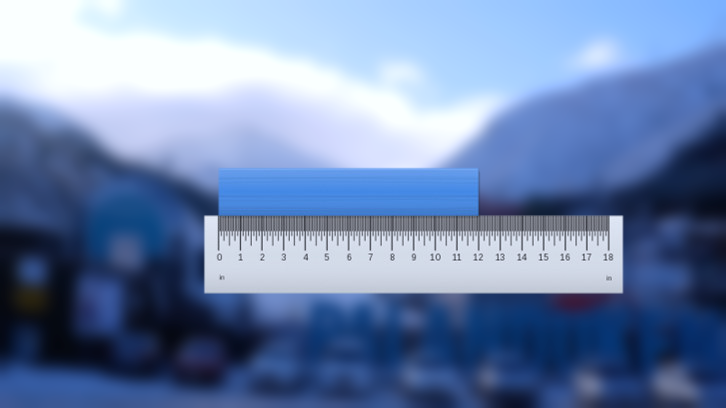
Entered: 12 in
